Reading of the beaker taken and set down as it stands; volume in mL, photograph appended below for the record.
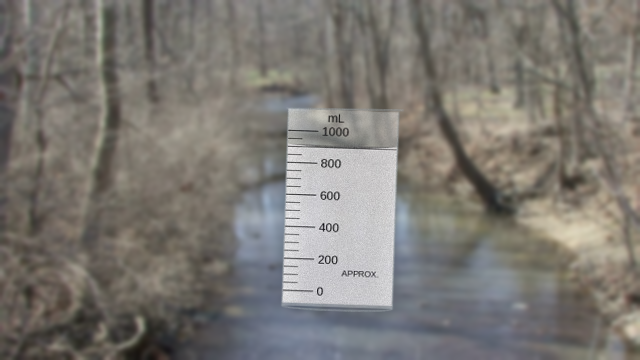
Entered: 900 mL
